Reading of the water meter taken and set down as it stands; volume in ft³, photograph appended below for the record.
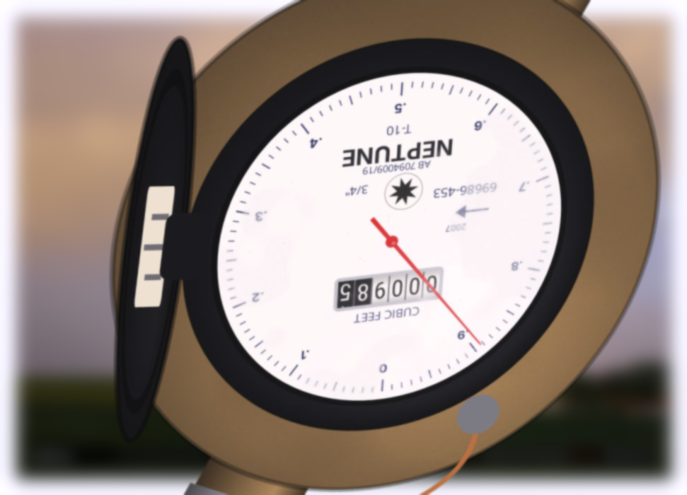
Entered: 984.89 ft³
